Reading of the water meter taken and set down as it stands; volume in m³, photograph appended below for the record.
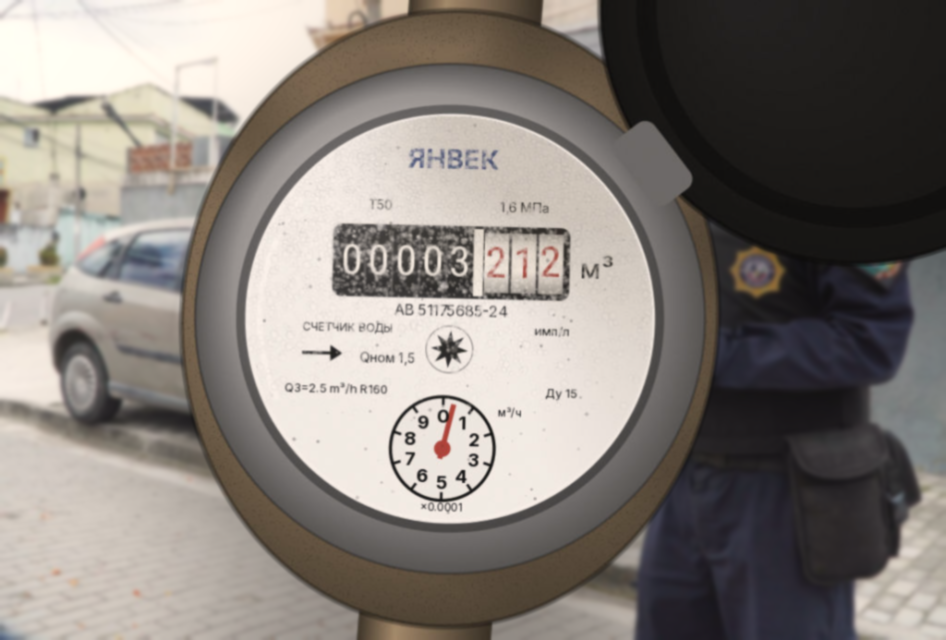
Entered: 3.2120 m³
